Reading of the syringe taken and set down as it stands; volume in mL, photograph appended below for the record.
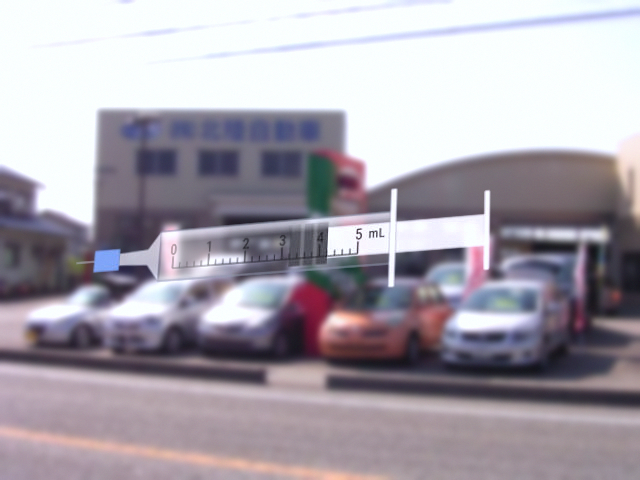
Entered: 3.2 mL
